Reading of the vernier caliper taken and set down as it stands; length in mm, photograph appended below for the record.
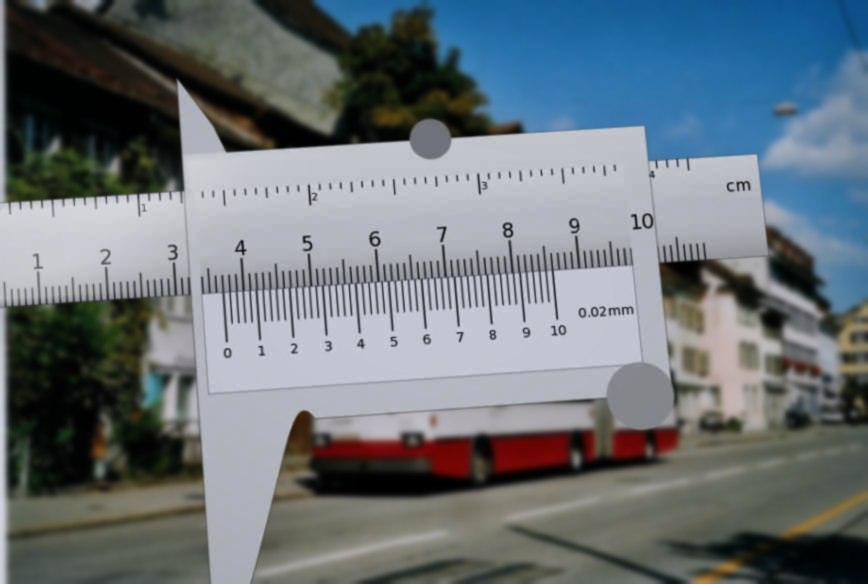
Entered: 37.0 mm
